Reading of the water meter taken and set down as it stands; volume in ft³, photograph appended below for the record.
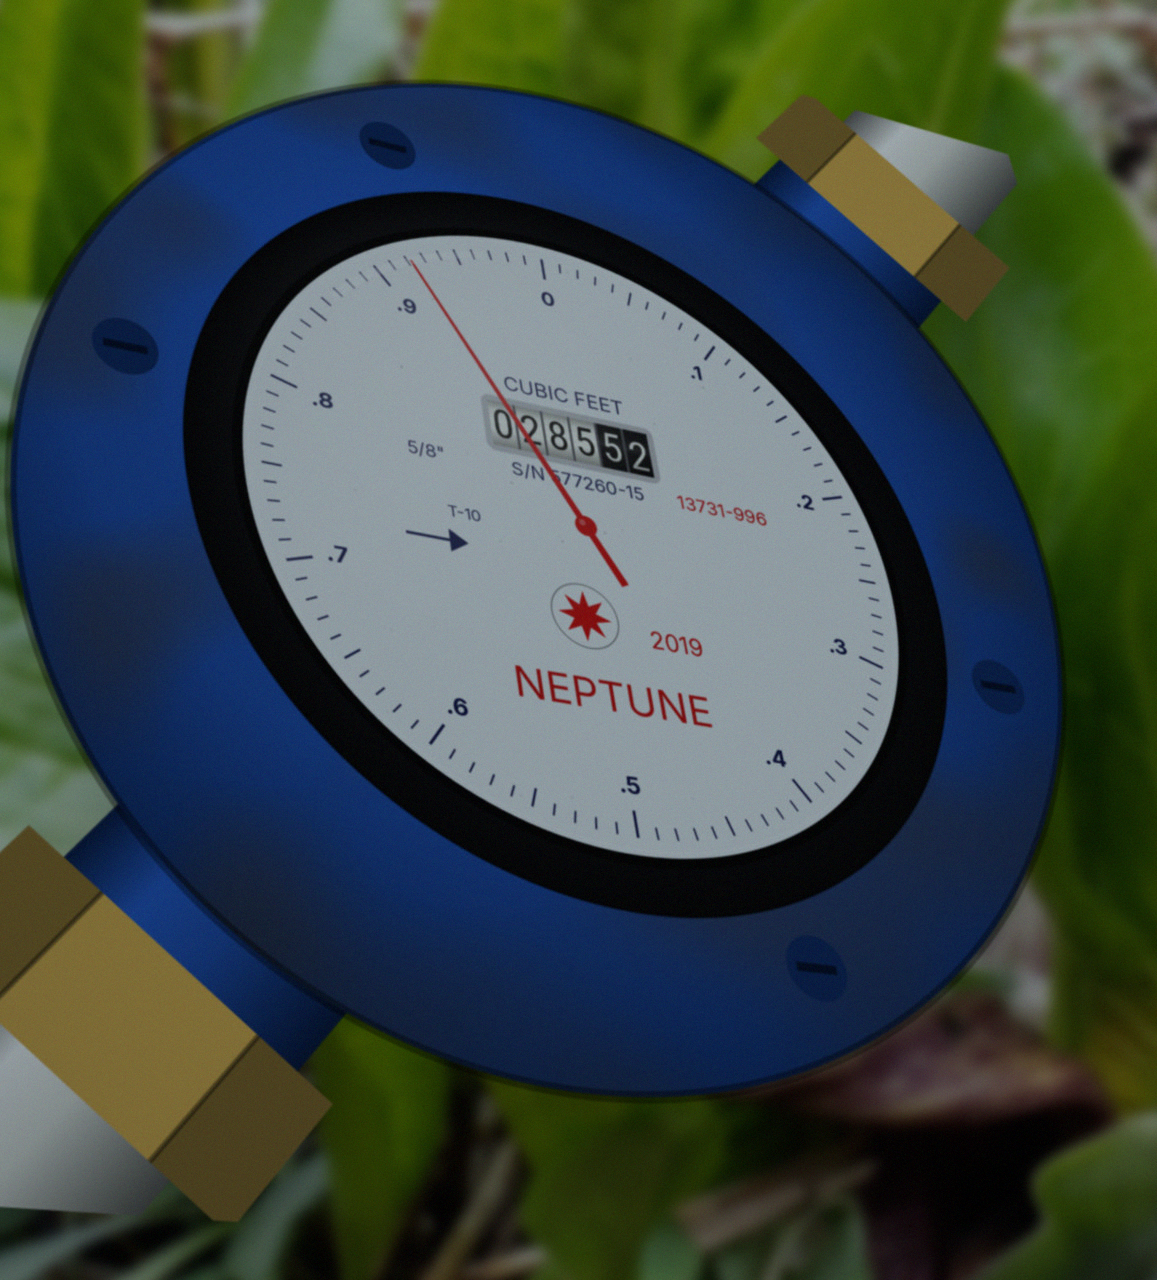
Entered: 28551.92 ft³
